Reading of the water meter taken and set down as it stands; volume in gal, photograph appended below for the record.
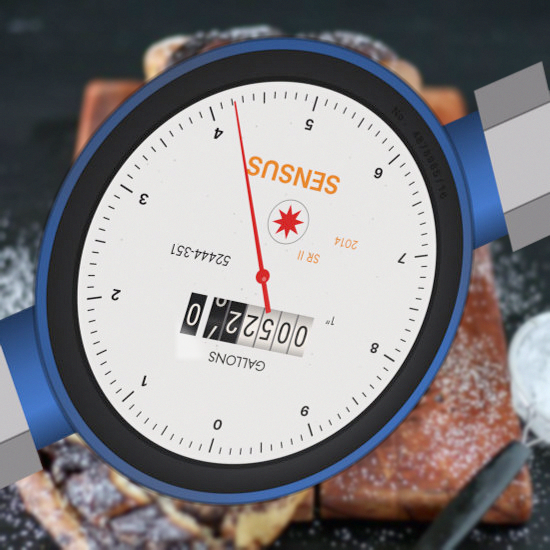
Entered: 52274.2 gal
